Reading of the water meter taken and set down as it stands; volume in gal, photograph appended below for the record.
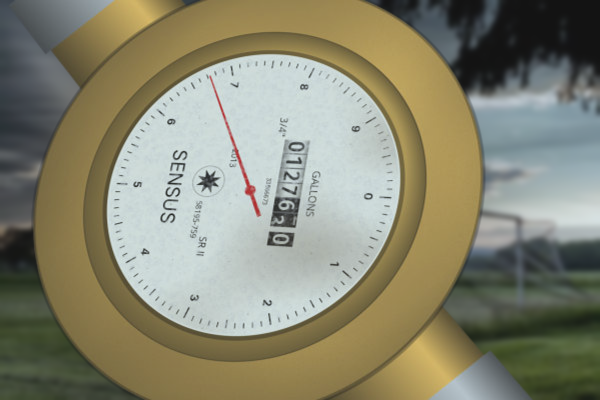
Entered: 127626.7 gal
